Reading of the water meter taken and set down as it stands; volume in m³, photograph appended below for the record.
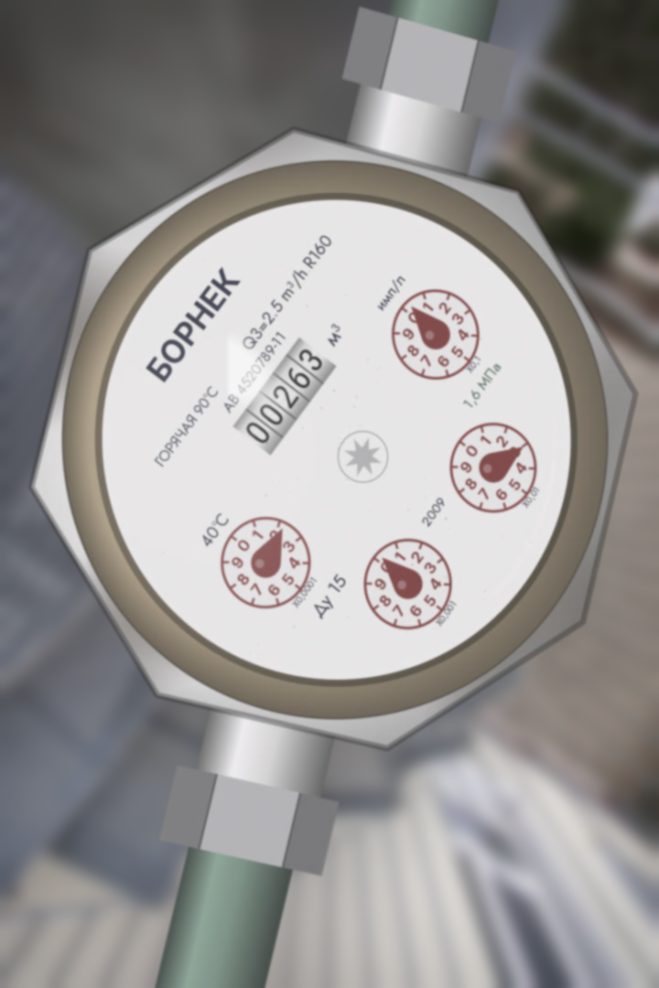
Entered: 263.0302 m³
